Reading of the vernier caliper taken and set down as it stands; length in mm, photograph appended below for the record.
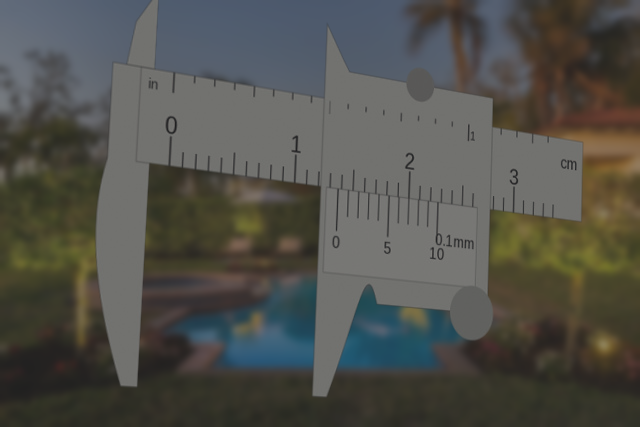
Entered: 13.7 mm
